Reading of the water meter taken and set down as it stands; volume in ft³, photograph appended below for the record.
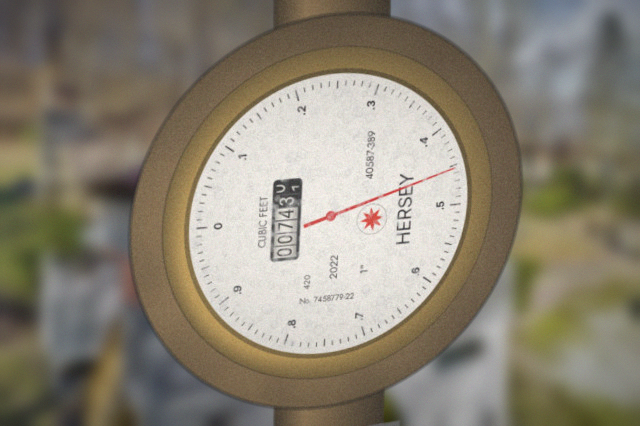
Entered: 7430.45 ft³
